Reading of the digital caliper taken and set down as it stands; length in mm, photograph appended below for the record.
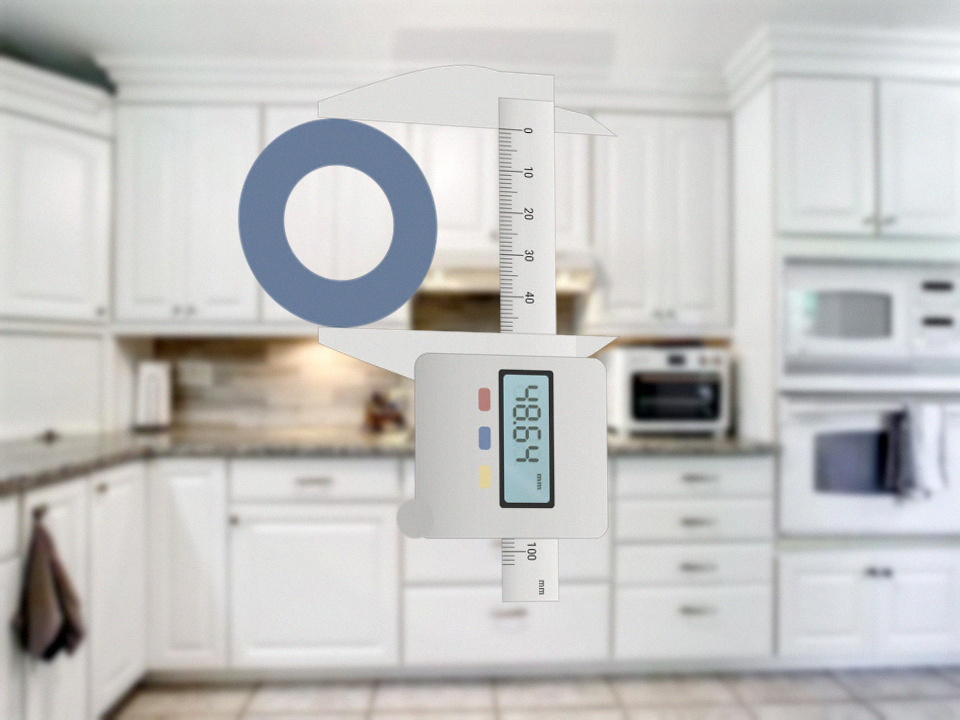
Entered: 48.64 mm
